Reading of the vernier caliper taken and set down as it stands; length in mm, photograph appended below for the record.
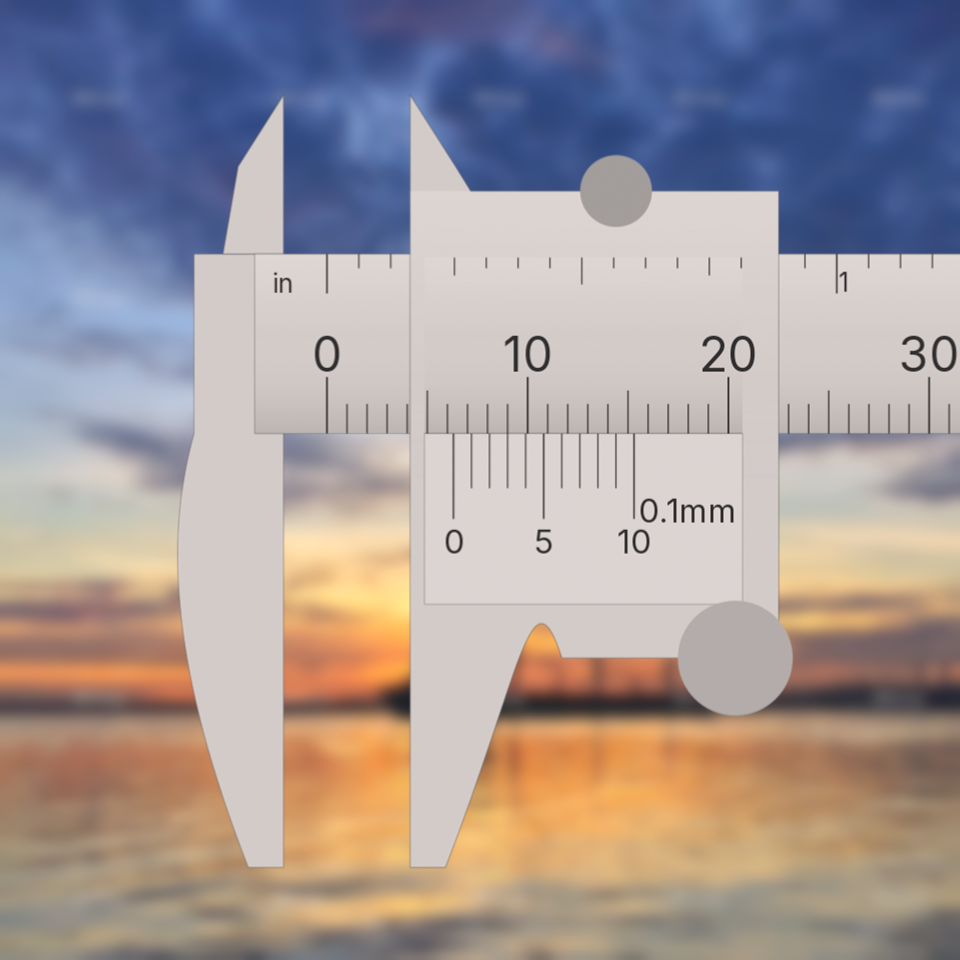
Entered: 6.3 mm
